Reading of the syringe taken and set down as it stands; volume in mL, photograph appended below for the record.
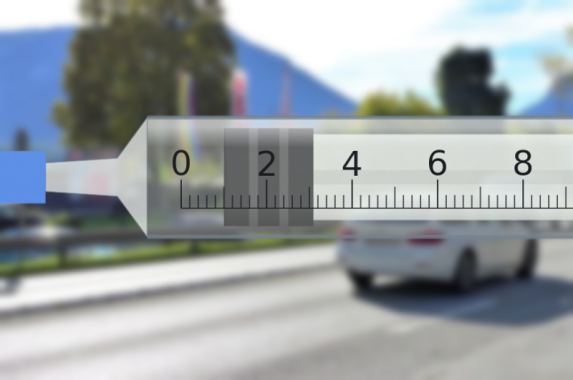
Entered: 1 mL
